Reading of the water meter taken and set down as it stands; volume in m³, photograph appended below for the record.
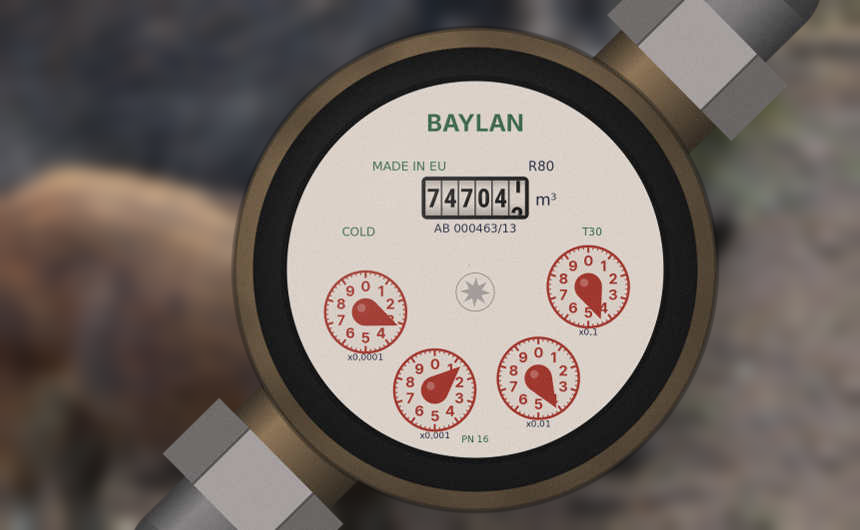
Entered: 747041.4413 m³
